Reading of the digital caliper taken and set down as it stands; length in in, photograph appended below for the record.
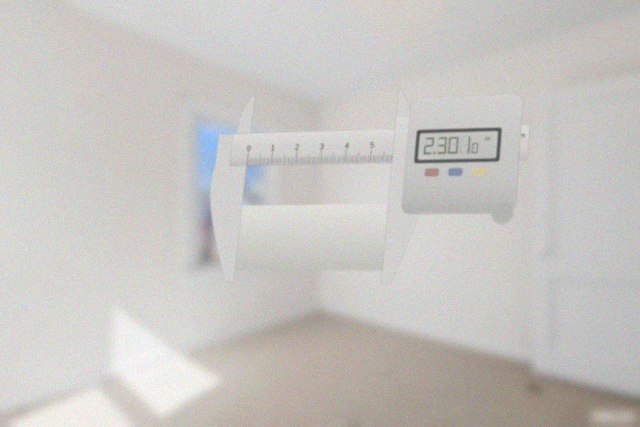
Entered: 2.3010 in
